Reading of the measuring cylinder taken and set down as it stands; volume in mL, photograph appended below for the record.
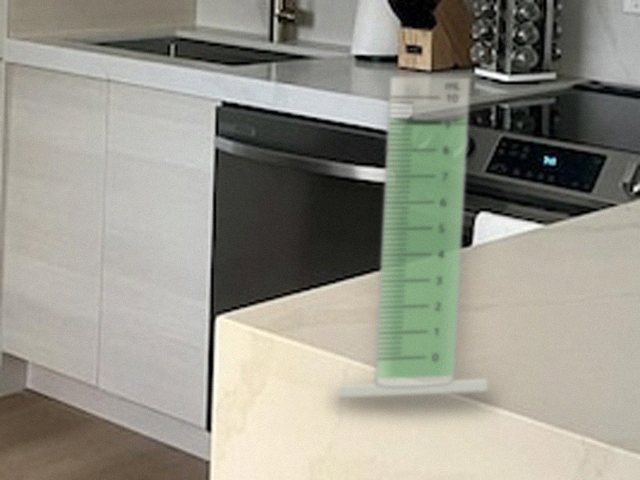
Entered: 9 mL
